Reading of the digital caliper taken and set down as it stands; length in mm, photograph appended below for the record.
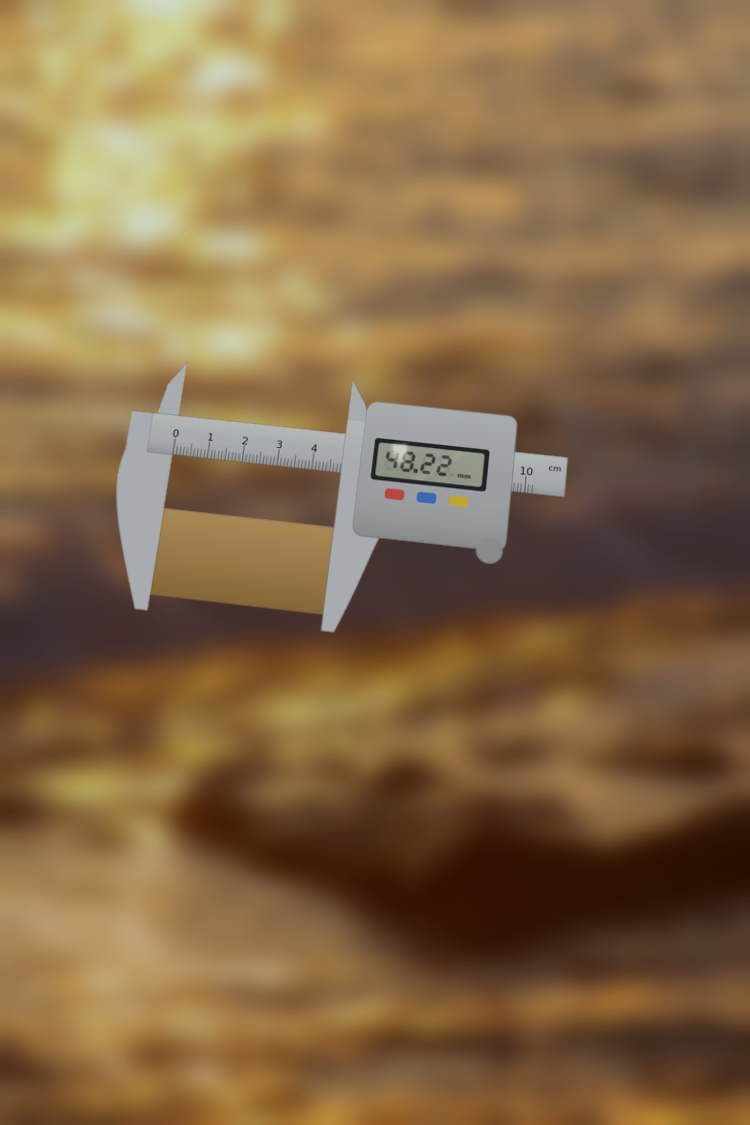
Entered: 48.22 mm
